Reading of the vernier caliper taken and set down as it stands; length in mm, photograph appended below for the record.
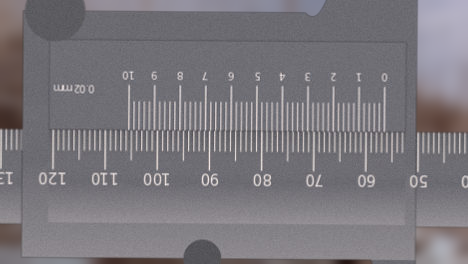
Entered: 56.5 mm
